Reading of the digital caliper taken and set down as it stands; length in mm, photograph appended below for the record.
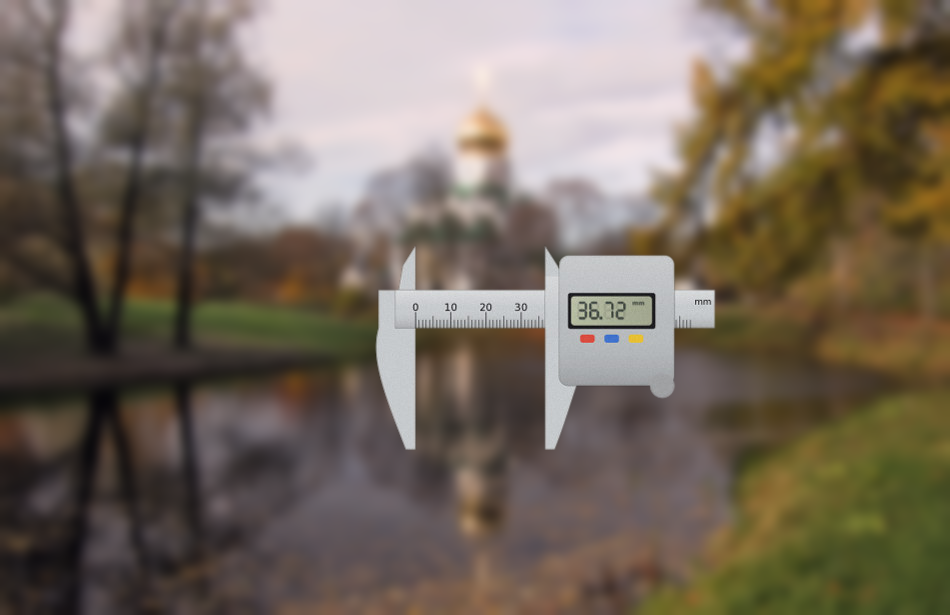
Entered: 36.72 mm
